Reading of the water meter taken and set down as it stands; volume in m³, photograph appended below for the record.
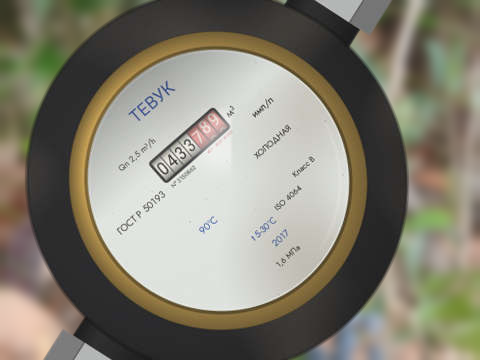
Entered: 433.789 m³
